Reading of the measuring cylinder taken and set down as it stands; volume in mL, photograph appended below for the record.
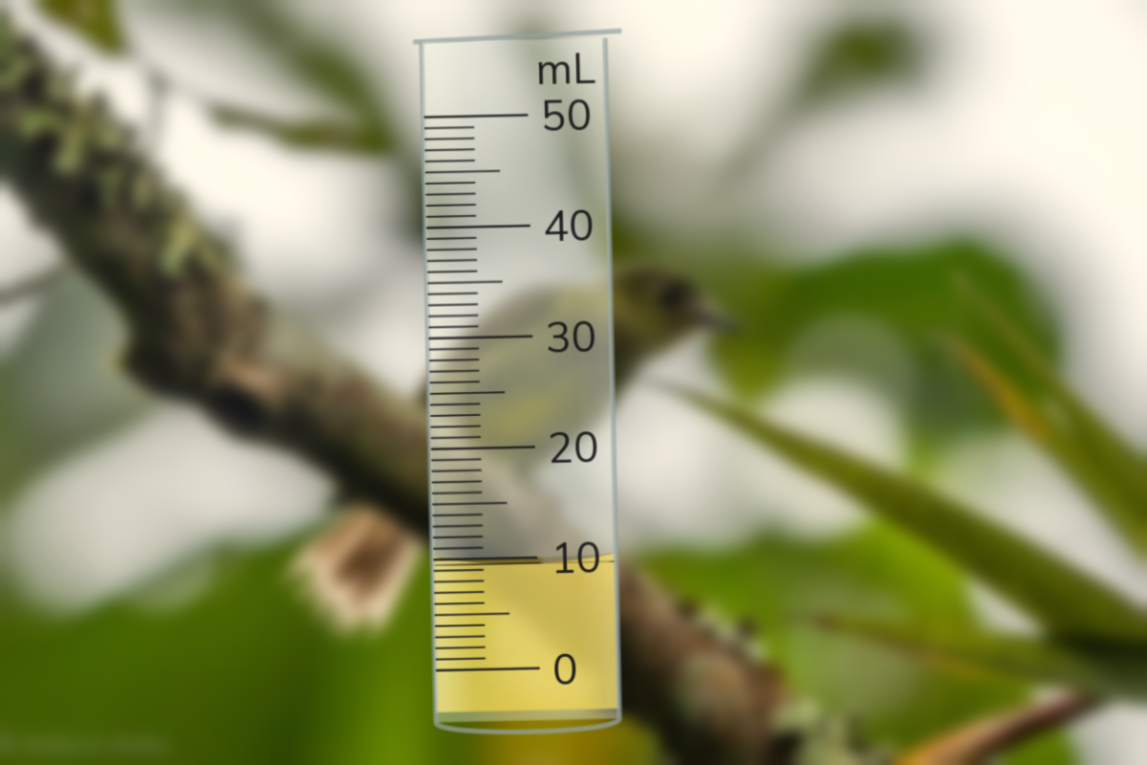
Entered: 9.5 mL
